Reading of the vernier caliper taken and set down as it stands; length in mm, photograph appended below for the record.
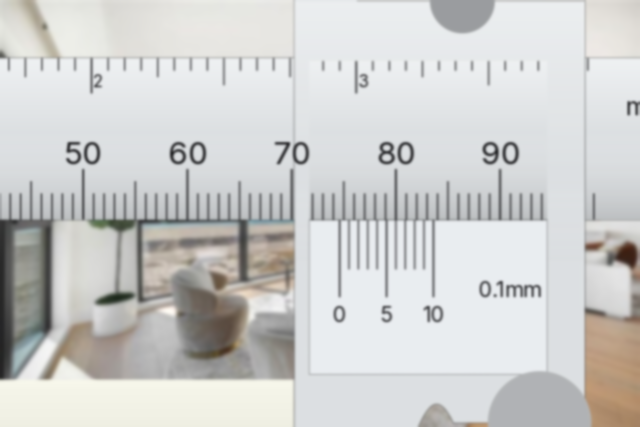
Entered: 74.6 mm
